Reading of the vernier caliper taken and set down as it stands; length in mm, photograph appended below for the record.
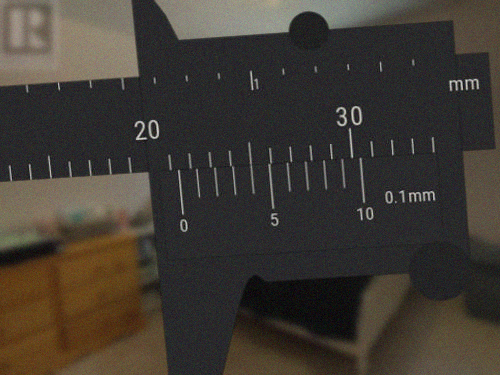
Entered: 21.4 mm
